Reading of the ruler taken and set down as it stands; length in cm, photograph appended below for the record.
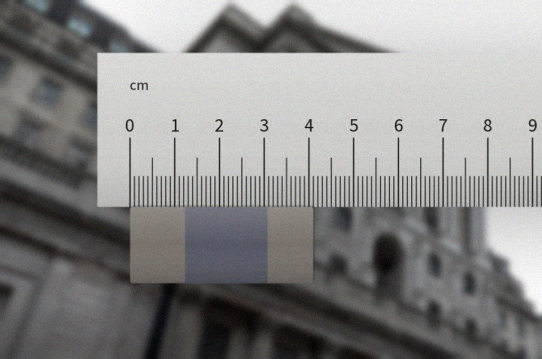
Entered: 4.1 cm
